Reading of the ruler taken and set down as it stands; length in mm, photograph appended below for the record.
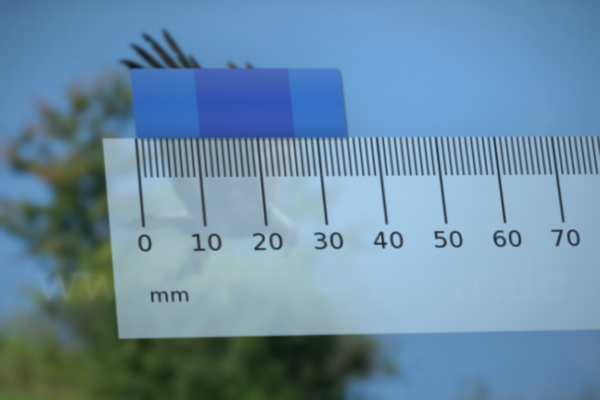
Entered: 35 mm
